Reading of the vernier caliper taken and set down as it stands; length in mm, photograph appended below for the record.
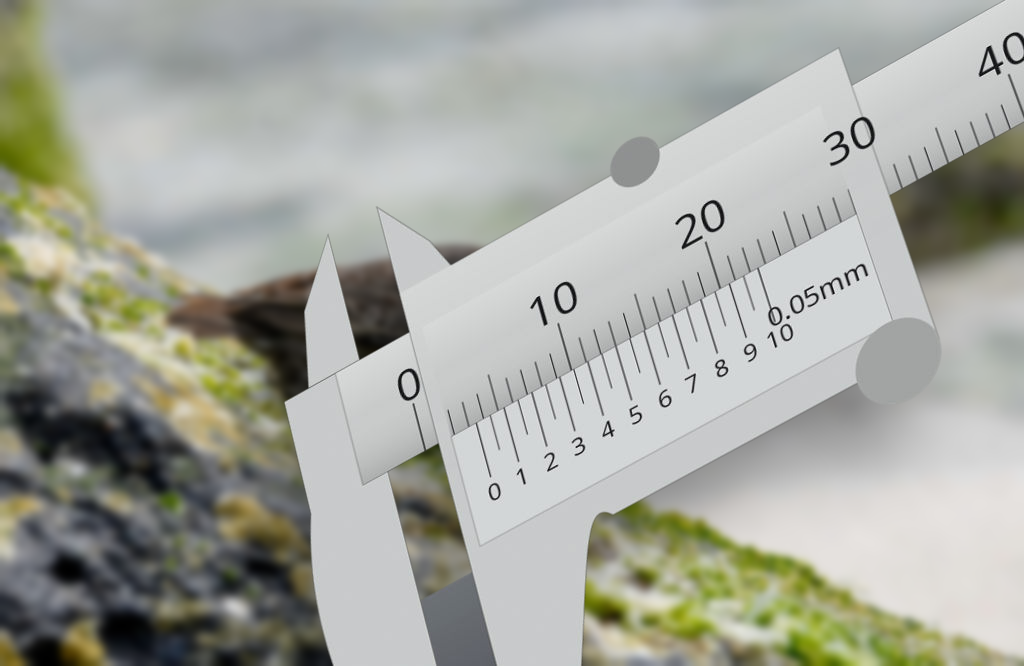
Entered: 3.5 mm
